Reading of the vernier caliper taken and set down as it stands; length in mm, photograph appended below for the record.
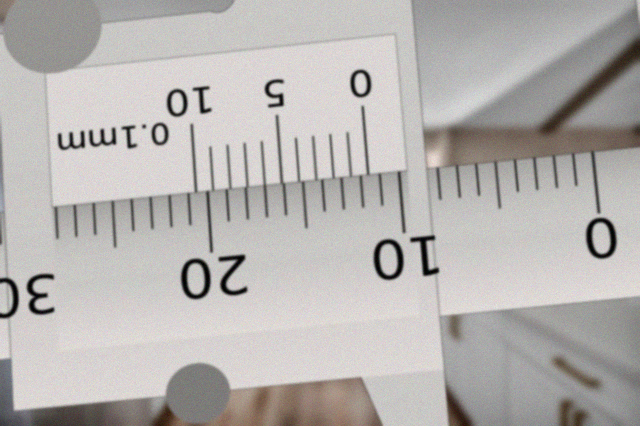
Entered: 11.6 mm
